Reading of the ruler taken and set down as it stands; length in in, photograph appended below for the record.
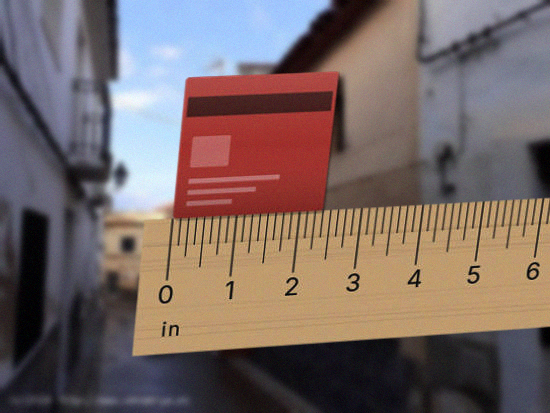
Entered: 2.375 in
